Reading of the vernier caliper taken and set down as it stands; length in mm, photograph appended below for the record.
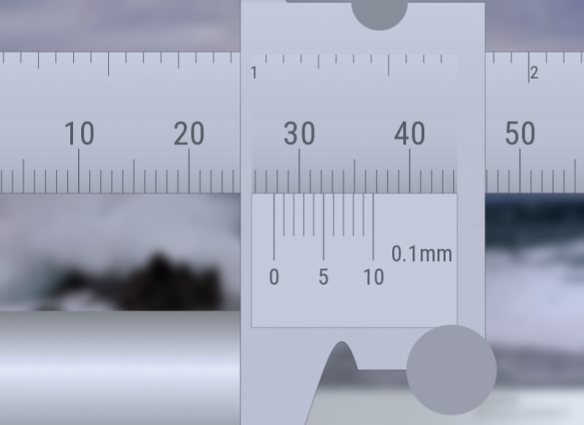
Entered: 27.7 mm
